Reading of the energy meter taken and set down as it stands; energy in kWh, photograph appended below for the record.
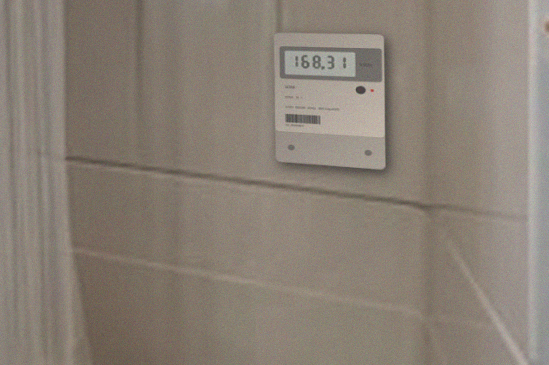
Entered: 168.31 kWh
